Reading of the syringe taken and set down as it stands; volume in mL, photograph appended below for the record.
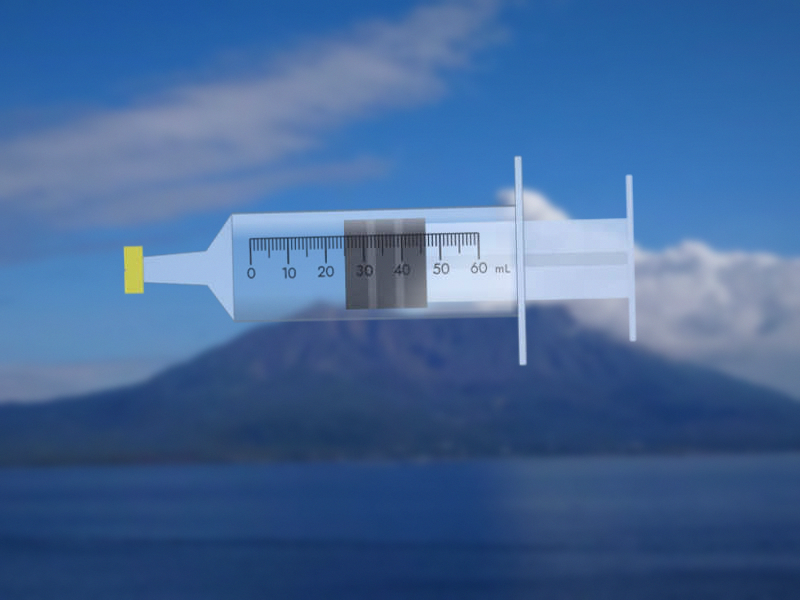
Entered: 25 mL
